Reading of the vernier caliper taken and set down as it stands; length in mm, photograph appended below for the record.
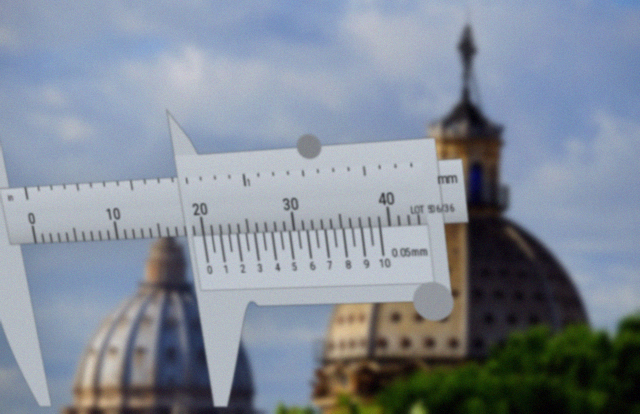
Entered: 20.0 mm
